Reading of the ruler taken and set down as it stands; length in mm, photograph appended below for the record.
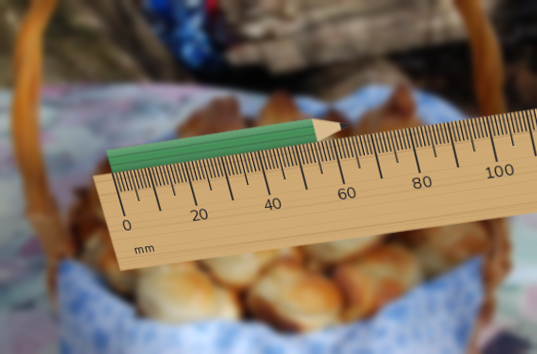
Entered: 65 mm
